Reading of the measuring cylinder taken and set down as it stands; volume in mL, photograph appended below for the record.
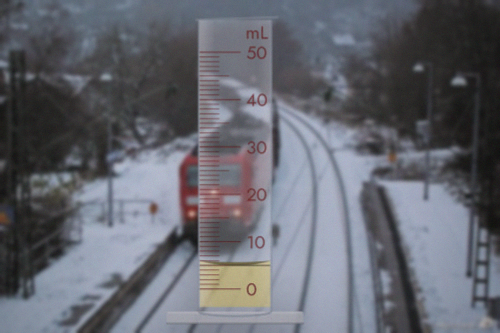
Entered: 5 mL
